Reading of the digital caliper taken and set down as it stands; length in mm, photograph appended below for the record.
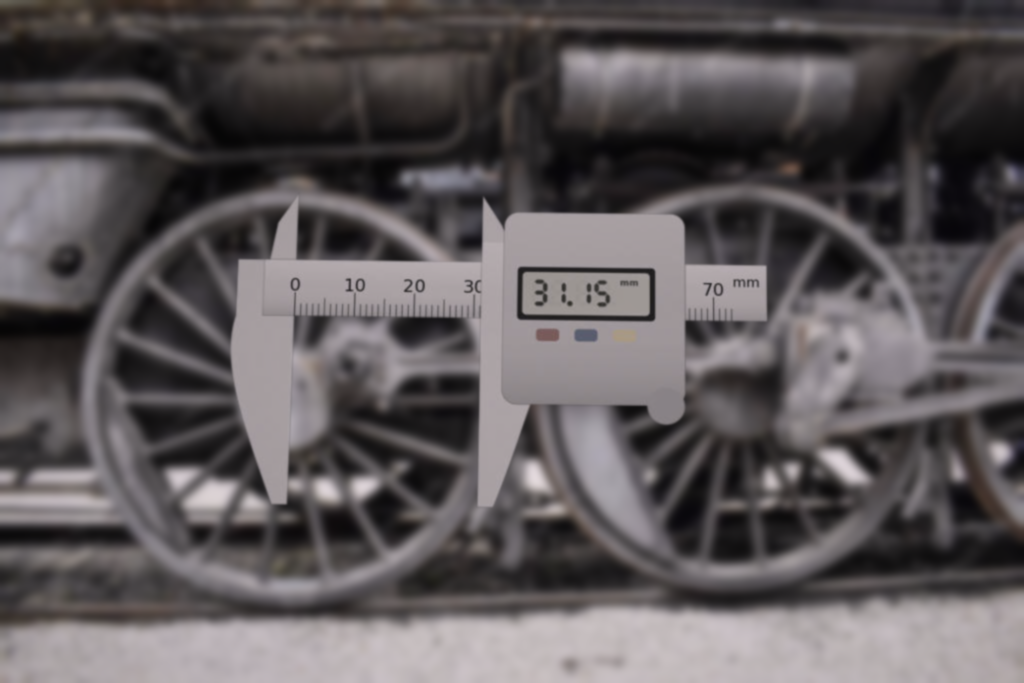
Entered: 31.15 mm
